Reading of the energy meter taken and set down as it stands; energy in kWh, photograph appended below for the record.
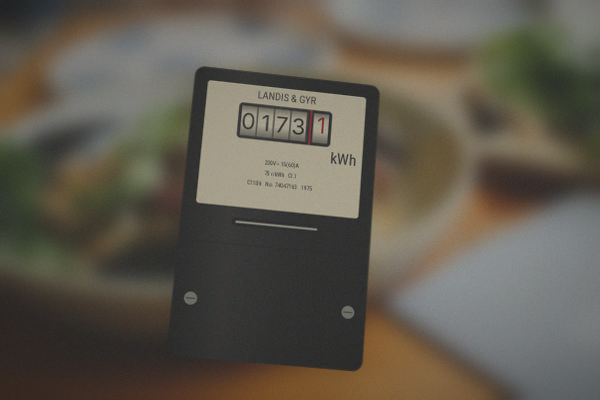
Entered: 173.1 kWh
